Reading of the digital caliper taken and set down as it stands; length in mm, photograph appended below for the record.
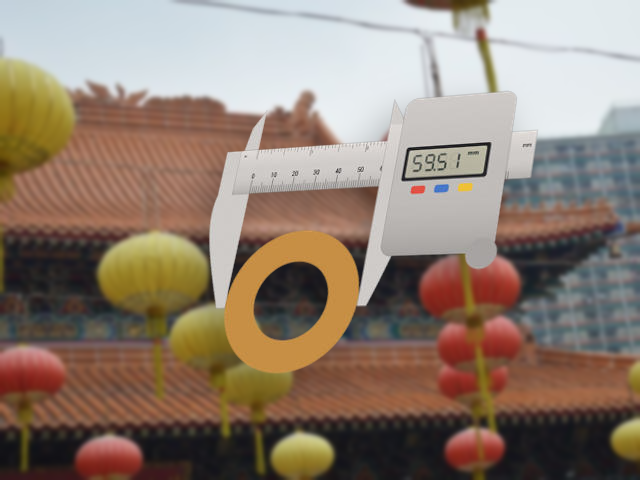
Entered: 59.51 mm
